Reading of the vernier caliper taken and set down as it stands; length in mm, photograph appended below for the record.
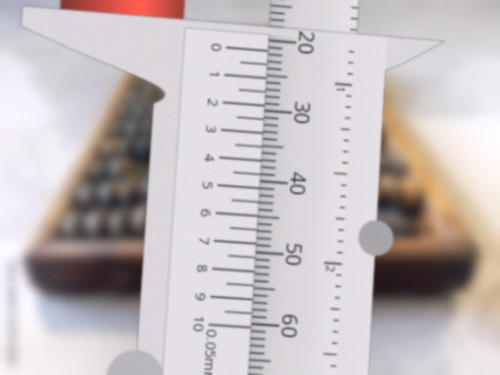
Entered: 21.5 mm
